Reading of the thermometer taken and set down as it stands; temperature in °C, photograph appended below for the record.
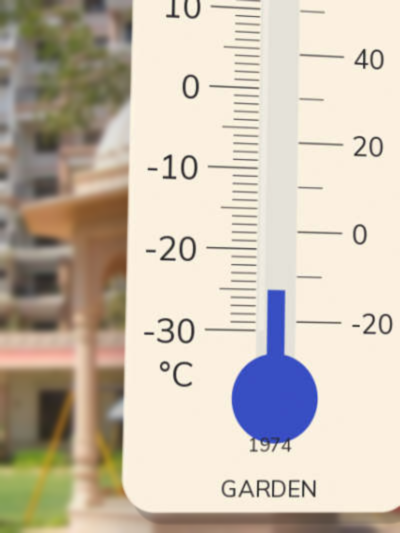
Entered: -25 °C
